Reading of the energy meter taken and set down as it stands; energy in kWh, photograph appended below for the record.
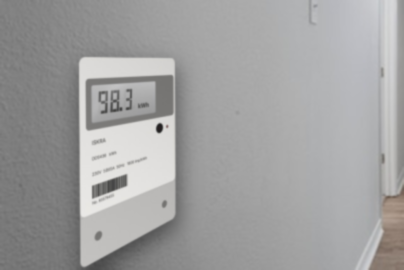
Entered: 98.3 kWh
